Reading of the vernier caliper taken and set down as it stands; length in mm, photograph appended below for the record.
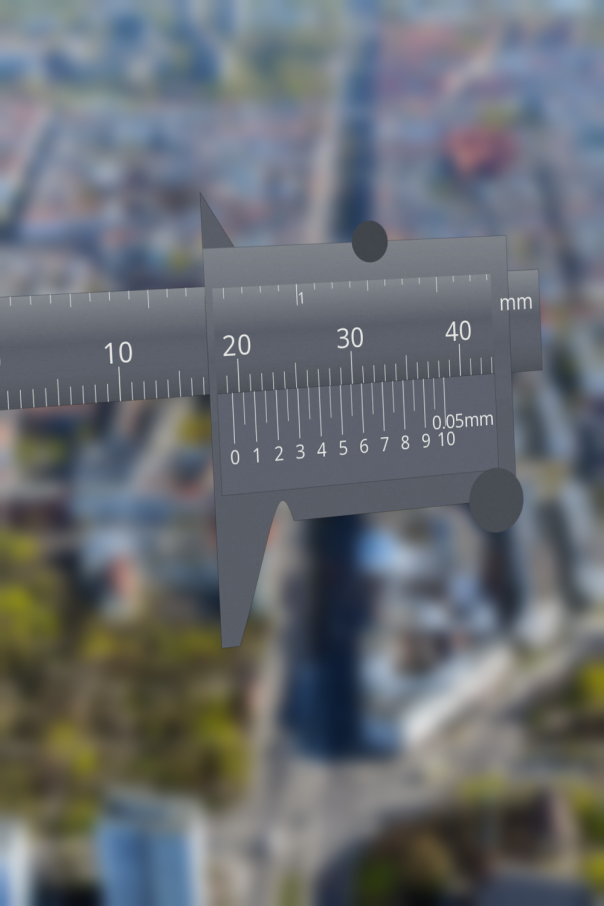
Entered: 19.4 mm
